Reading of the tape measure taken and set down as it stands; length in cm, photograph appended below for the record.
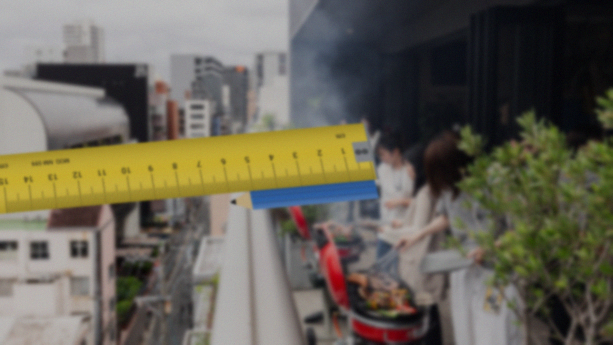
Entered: 6 cm
